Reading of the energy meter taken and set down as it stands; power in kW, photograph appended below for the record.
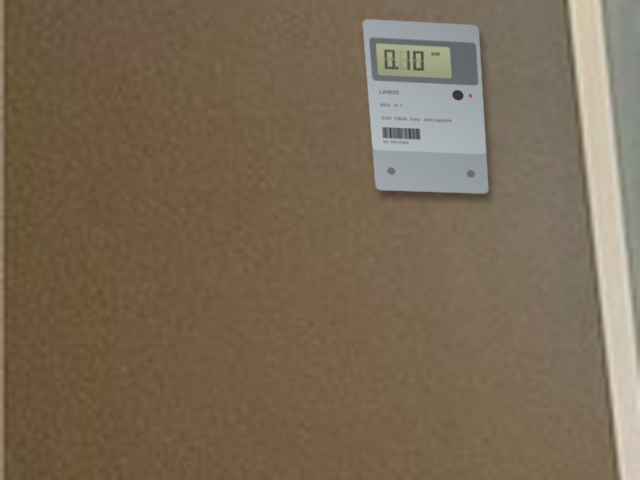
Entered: 0.10 kW
